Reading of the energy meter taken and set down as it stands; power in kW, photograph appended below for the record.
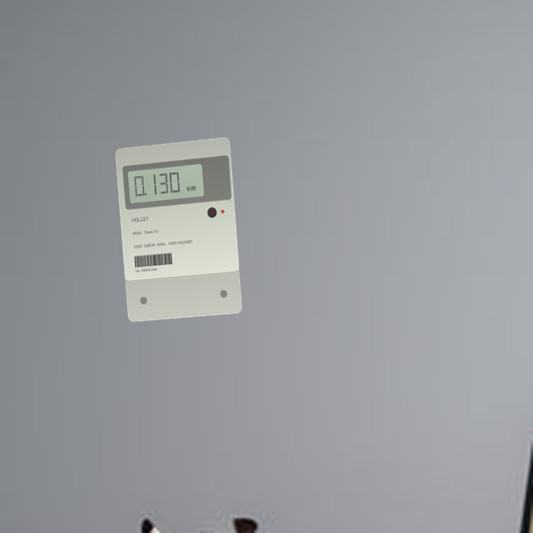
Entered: 0.130 kW
